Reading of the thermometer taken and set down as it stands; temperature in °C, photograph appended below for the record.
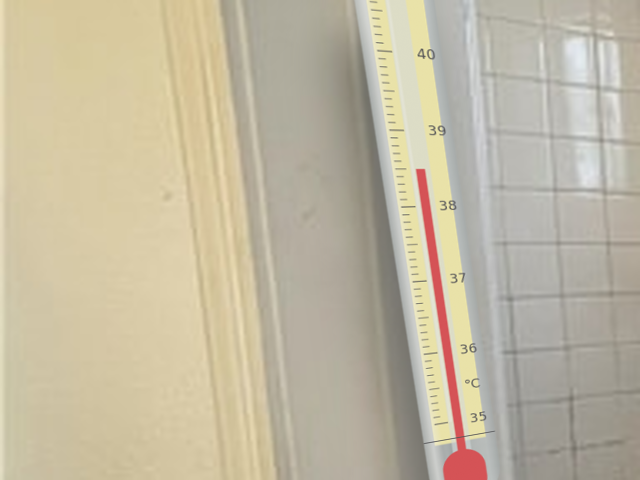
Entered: 38.5 °C
